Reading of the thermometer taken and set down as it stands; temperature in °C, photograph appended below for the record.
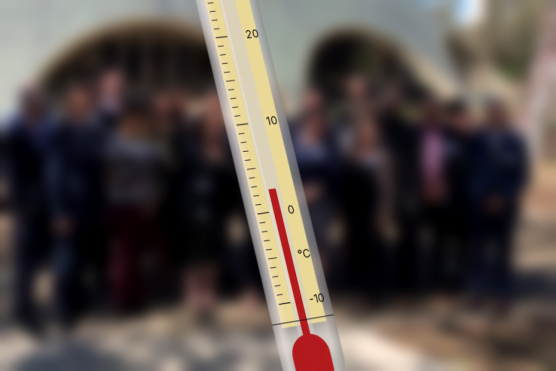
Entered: 2.5 °C
